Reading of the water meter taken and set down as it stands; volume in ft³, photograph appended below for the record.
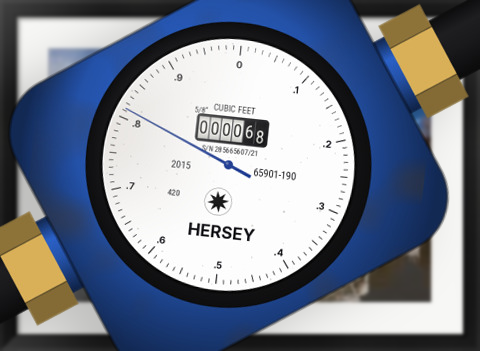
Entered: 67.81 ft³
